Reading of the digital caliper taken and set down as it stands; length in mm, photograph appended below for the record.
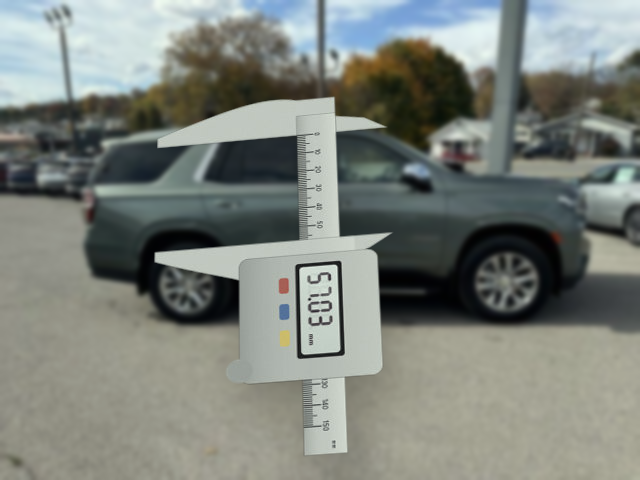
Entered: 57.03 mm
